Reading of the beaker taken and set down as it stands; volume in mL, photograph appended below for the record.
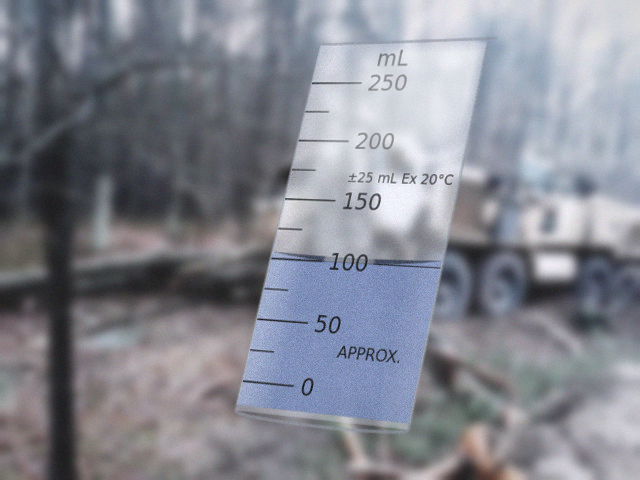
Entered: 100 mL
